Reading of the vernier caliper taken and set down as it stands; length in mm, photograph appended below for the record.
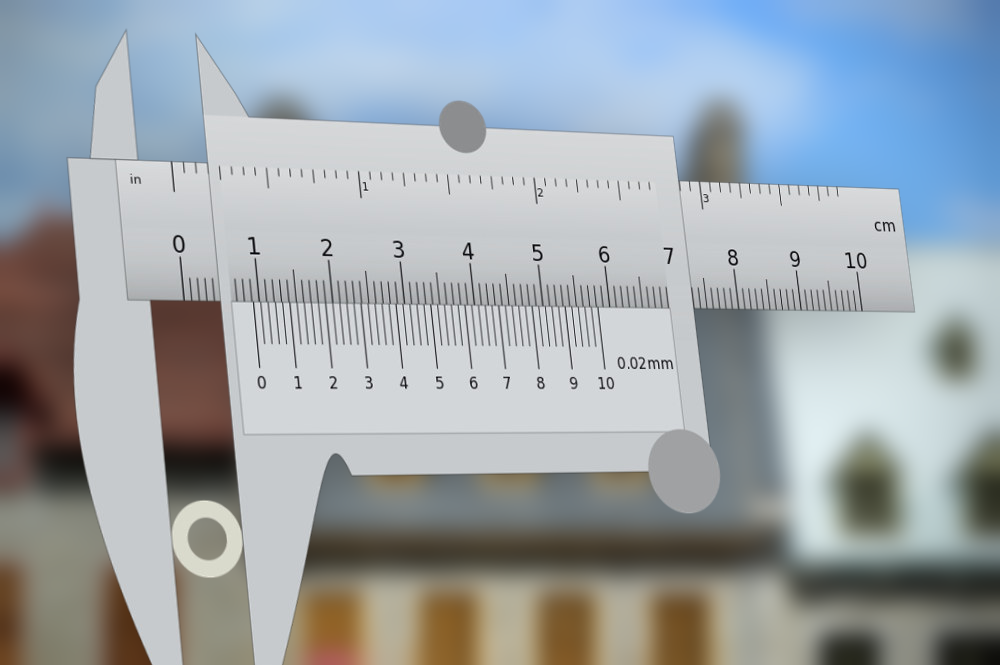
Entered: 9.2 mm
